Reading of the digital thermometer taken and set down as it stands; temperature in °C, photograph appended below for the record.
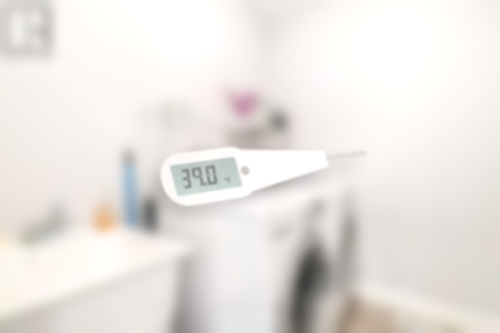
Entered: 39.0 °C
